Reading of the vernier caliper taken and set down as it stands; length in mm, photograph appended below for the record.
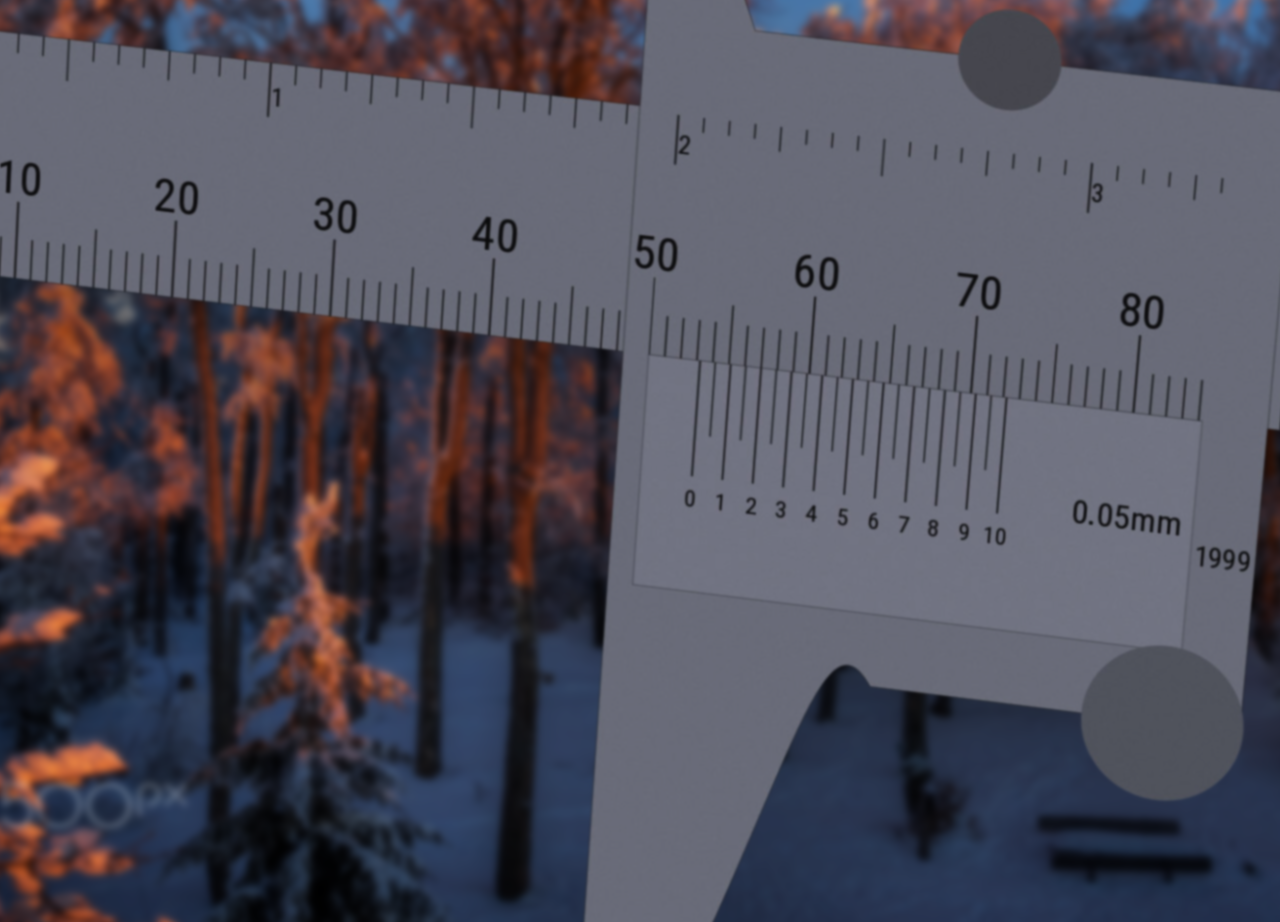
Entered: 53.2 mm
